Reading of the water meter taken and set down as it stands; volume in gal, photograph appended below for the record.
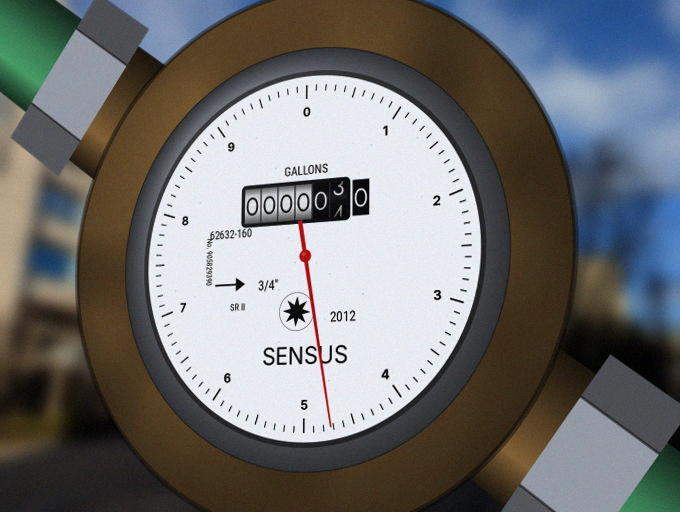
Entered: 34.7 gal
